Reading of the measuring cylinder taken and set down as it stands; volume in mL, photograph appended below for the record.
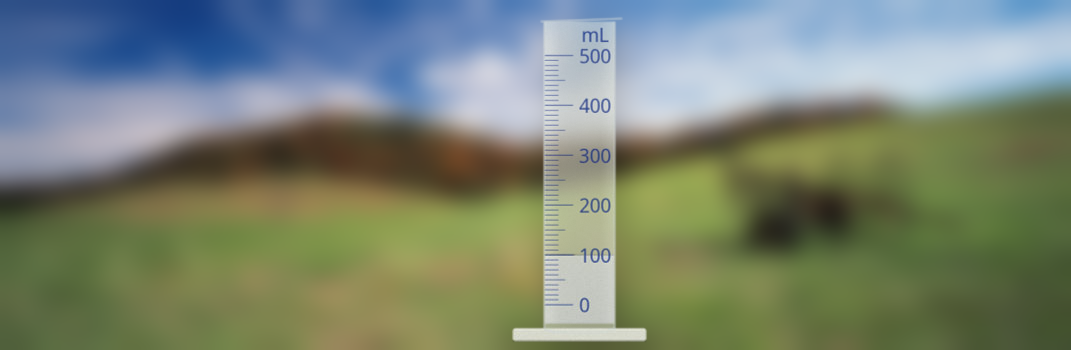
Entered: 100 mL
